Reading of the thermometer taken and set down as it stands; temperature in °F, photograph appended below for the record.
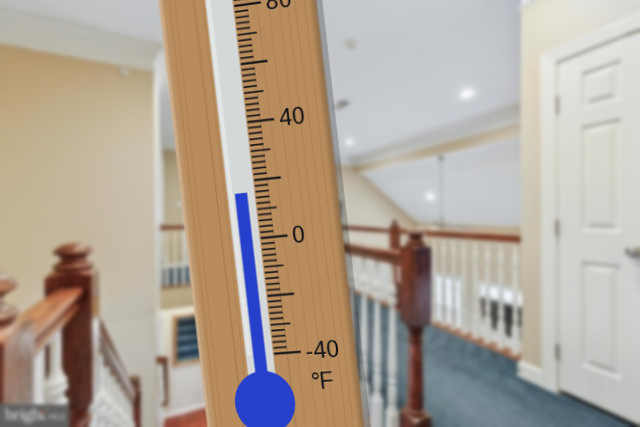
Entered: 16 °F
